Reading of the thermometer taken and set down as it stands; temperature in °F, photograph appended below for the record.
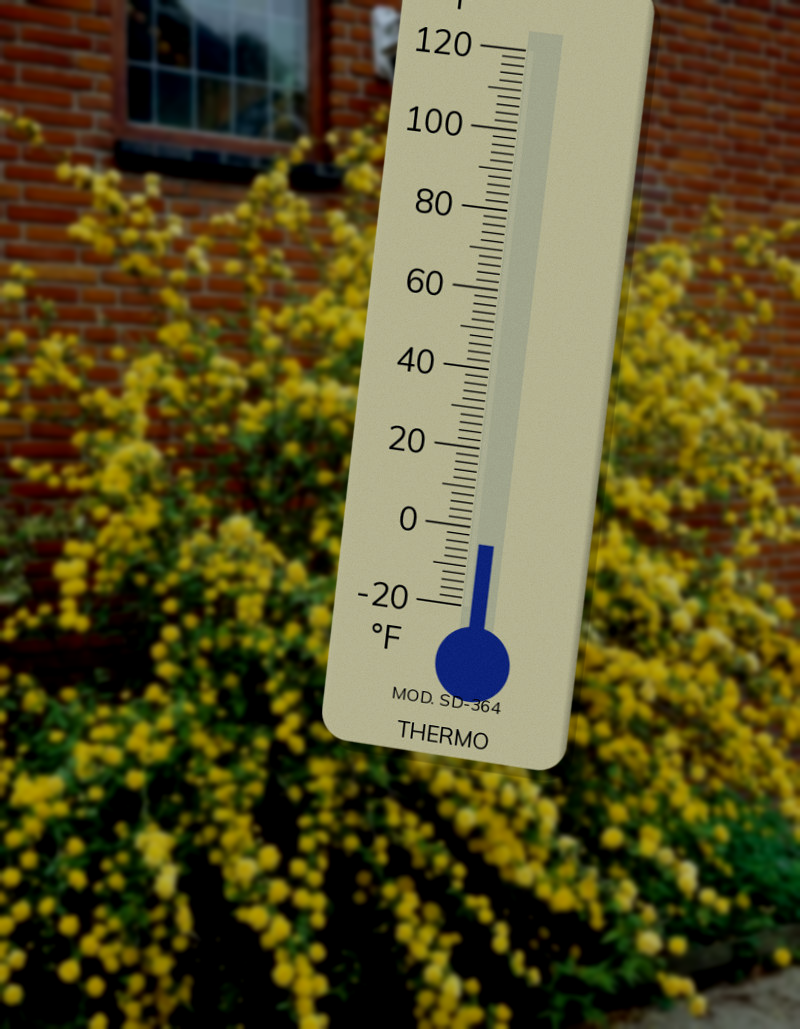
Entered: -4 °F
